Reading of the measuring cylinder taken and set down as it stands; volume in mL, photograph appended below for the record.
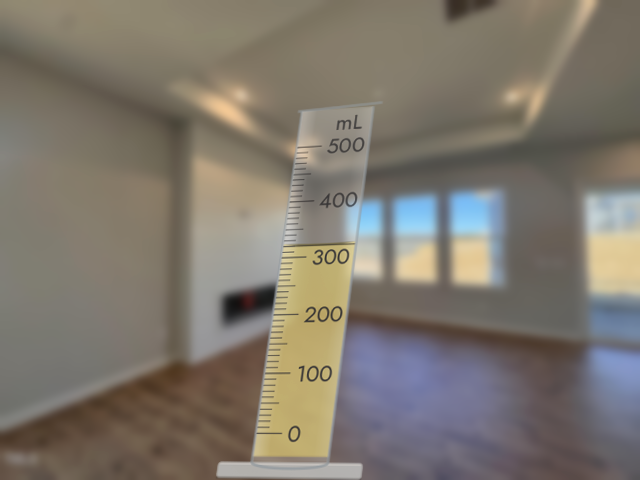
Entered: 320 mL
